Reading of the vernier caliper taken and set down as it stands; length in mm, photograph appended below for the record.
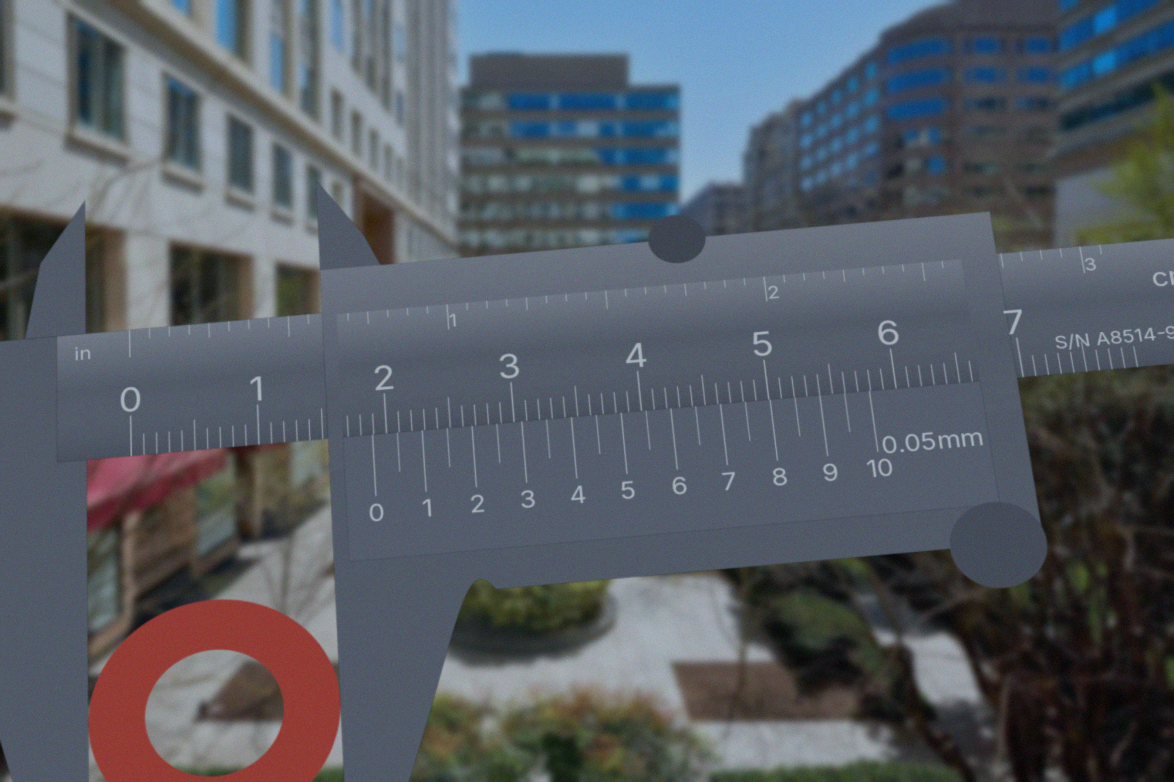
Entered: 18.9 mm
